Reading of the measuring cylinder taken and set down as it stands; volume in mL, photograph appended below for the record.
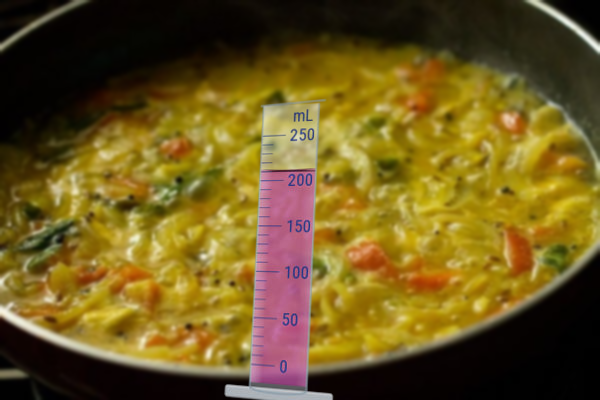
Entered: 210 mL
